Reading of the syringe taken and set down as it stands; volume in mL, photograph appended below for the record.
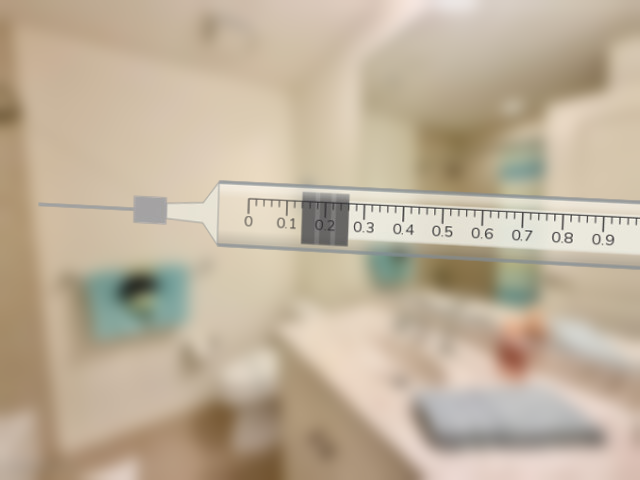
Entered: 0.14 mL
